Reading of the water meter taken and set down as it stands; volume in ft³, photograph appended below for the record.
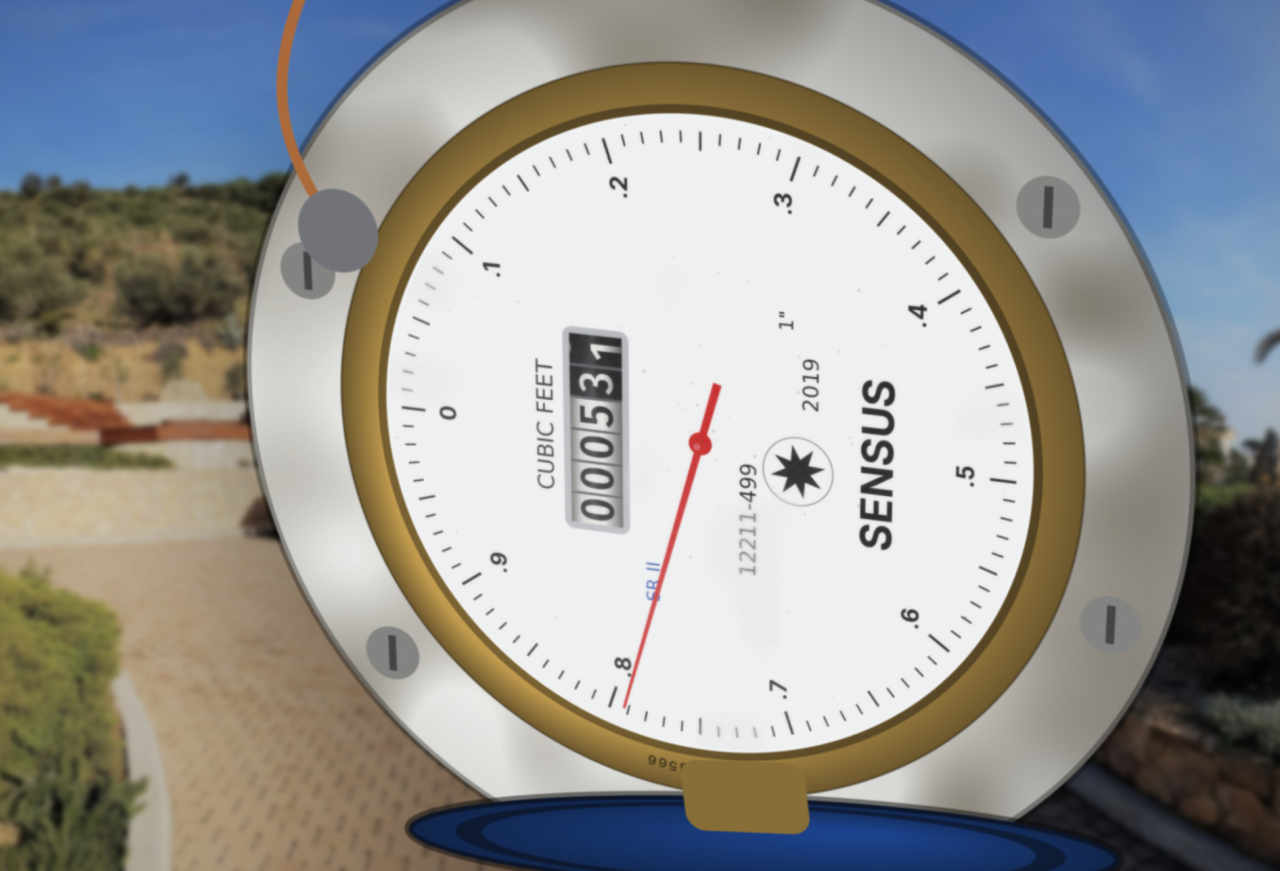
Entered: 530.79 ft³
